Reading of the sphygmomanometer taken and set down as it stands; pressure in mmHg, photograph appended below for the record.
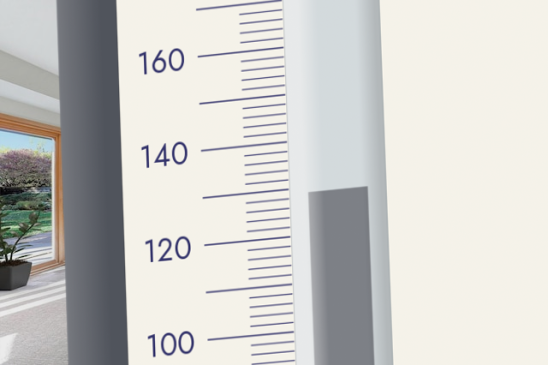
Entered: 129 mmHg
